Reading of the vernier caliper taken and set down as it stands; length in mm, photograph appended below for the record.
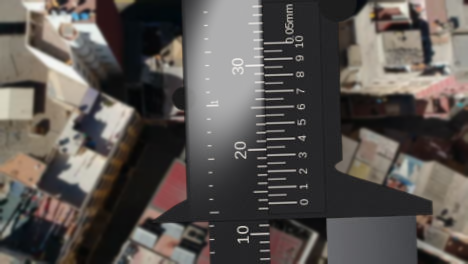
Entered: 13.6 mm
